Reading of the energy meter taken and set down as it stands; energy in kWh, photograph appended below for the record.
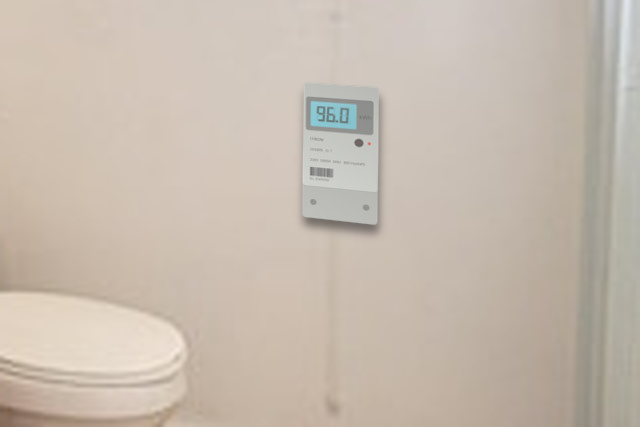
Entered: 96.0 kWh
